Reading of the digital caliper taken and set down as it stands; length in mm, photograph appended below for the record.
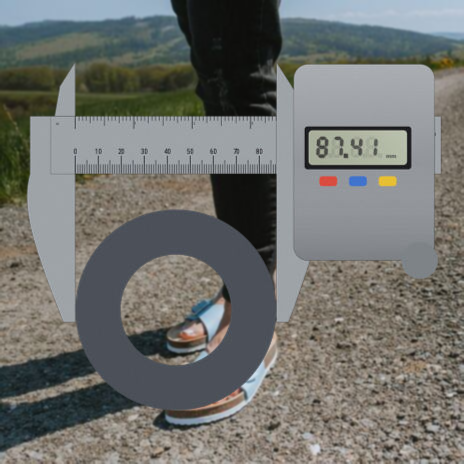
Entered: 87.41 mm
